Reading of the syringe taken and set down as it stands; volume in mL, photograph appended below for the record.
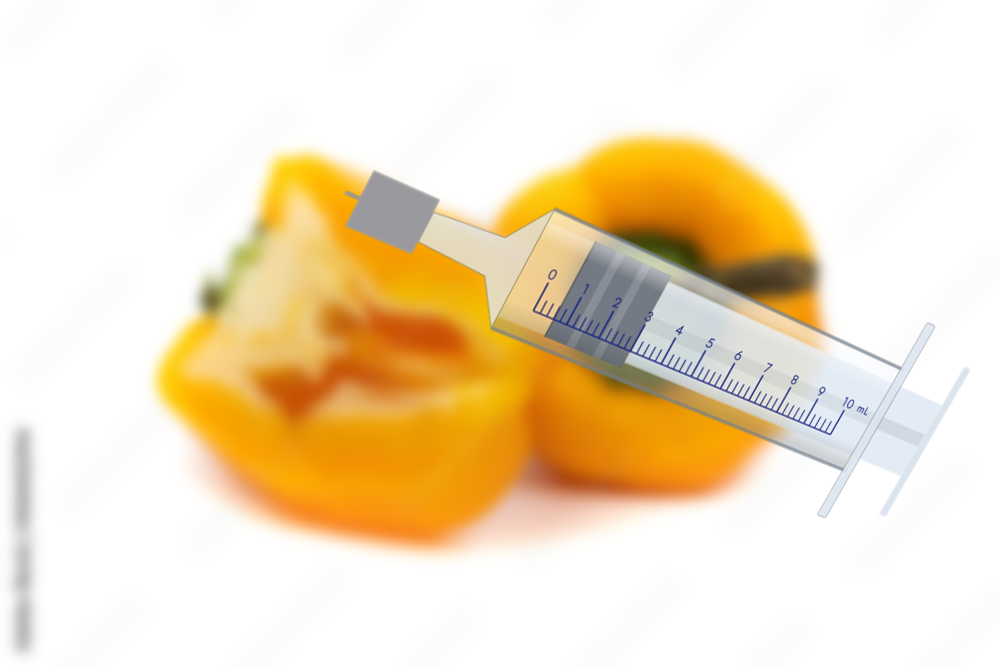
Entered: 0.6 mL
